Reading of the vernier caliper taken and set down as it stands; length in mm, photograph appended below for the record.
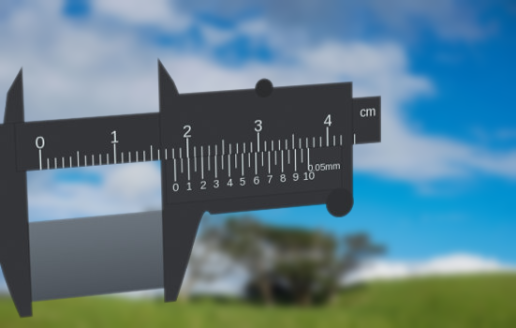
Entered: 18.2 mm
